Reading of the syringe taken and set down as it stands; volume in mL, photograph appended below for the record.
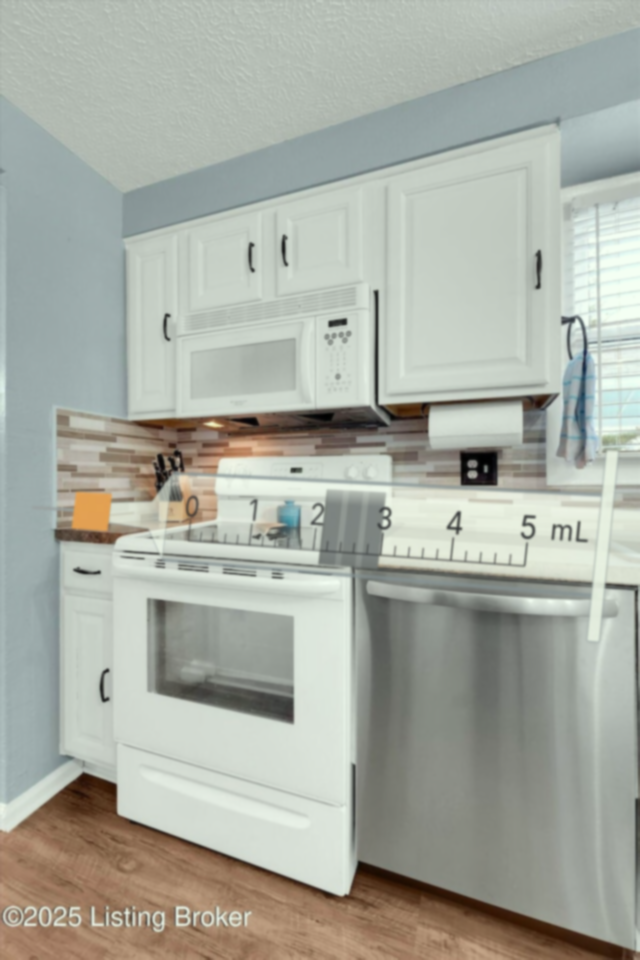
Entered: 2.1 mL
